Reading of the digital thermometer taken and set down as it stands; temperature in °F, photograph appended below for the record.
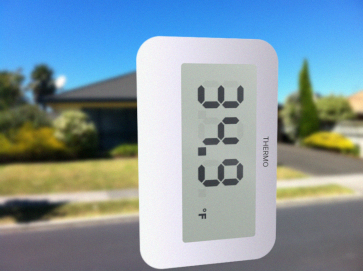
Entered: 34.9 °F
